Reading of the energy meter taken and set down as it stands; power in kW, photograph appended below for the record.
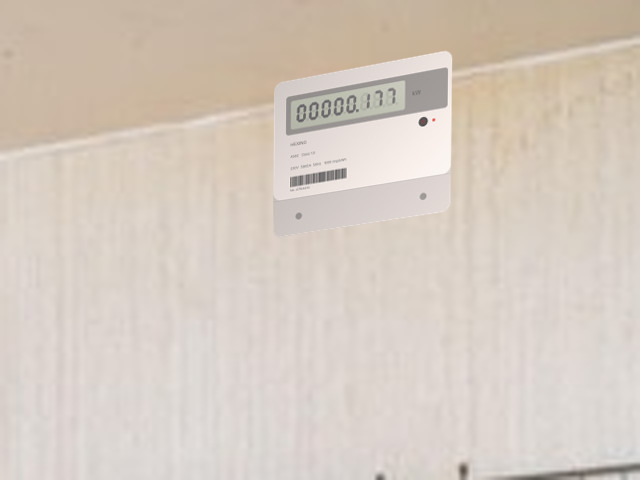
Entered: 0.177 kW
